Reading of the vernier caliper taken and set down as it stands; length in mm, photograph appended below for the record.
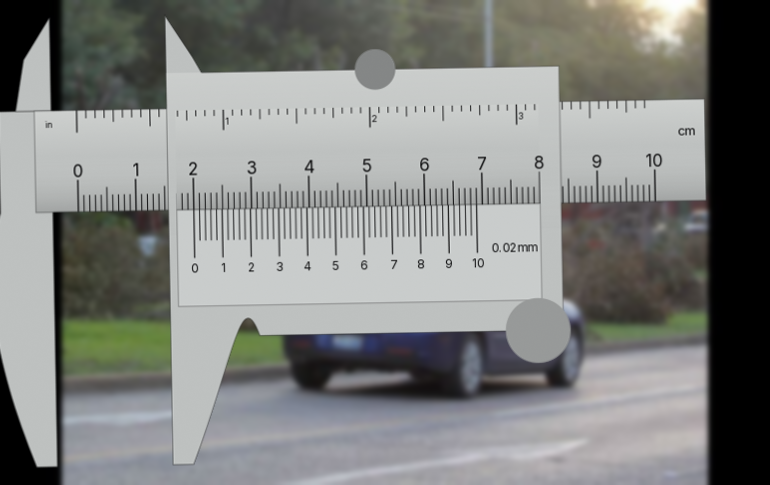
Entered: 20.0 mm
